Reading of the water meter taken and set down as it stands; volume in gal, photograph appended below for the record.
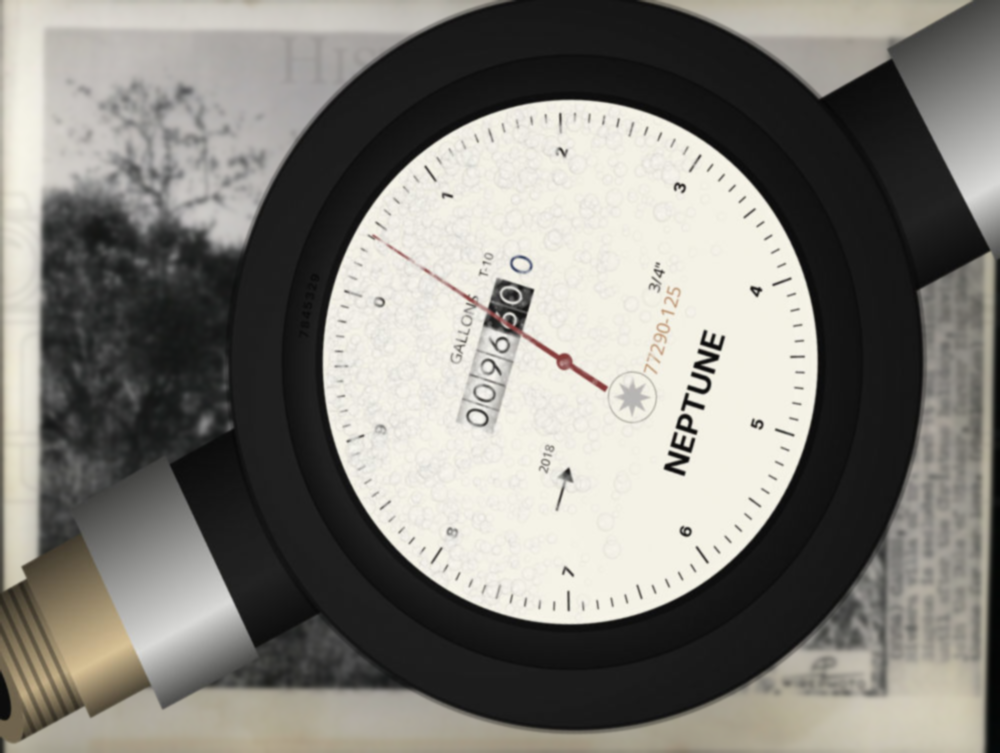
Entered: 96600.4 gal
